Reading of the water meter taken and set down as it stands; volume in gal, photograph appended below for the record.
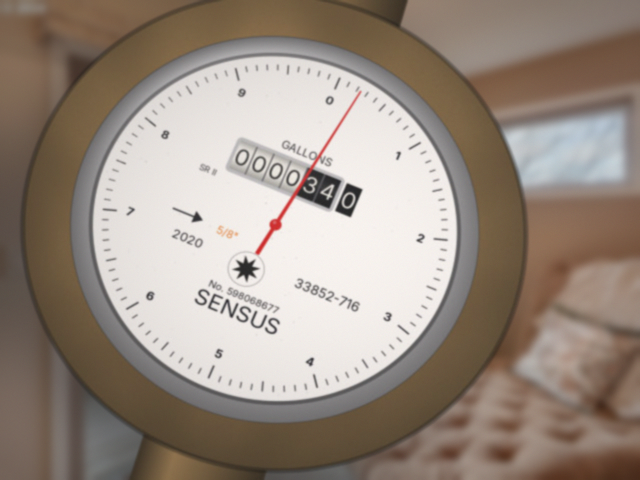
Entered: 340.2 gal
